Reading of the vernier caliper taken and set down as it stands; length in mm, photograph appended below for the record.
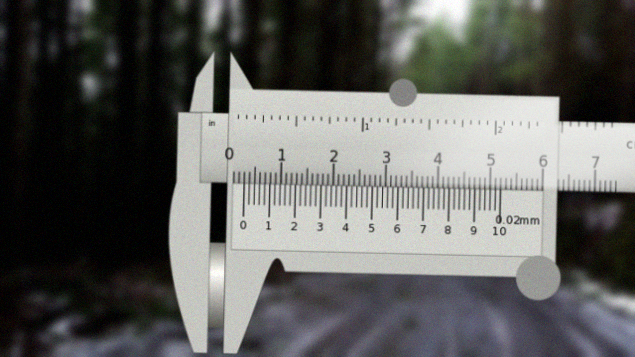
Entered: 3.0 mm
